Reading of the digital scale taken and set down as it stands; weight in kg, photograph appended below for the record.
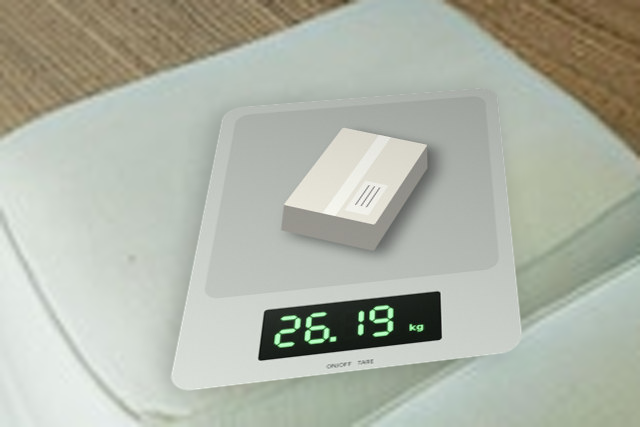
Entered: 26.19 kg
